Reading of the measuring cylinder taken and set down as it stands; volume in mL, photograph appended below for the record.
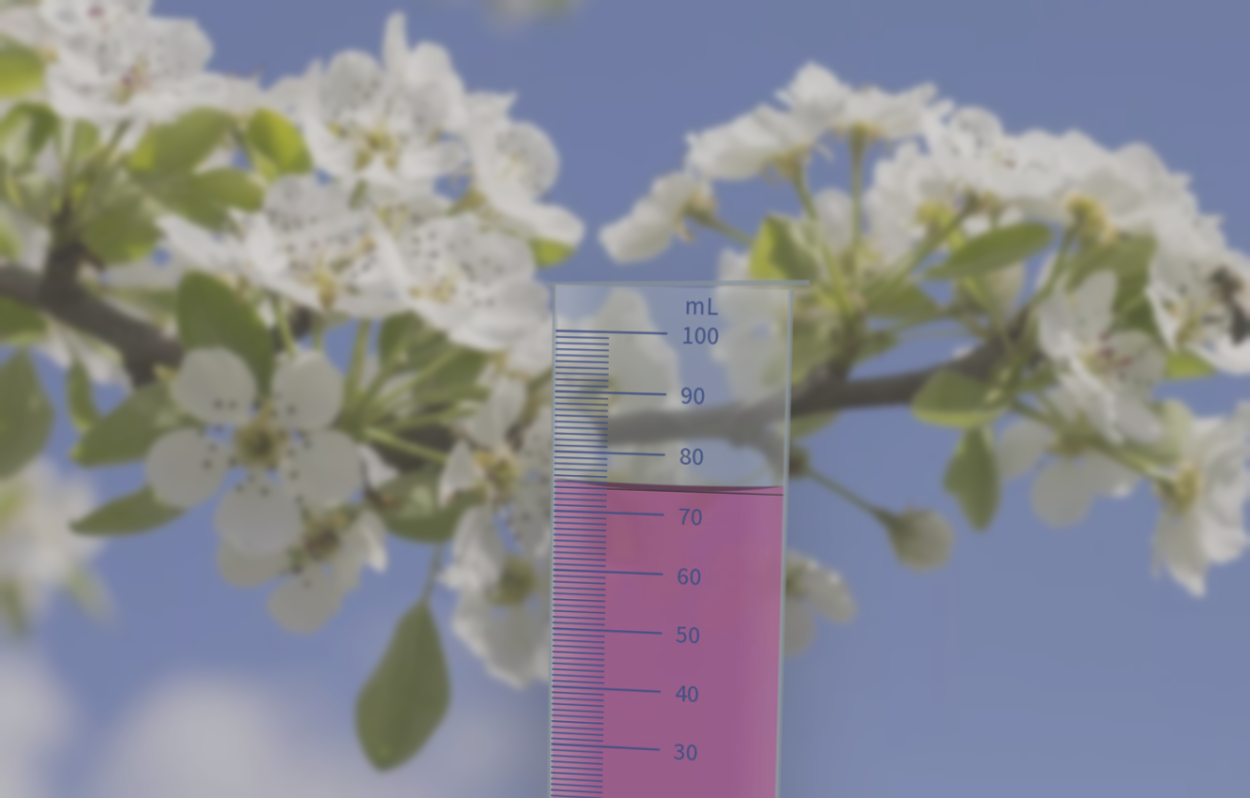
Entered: 74 mL
